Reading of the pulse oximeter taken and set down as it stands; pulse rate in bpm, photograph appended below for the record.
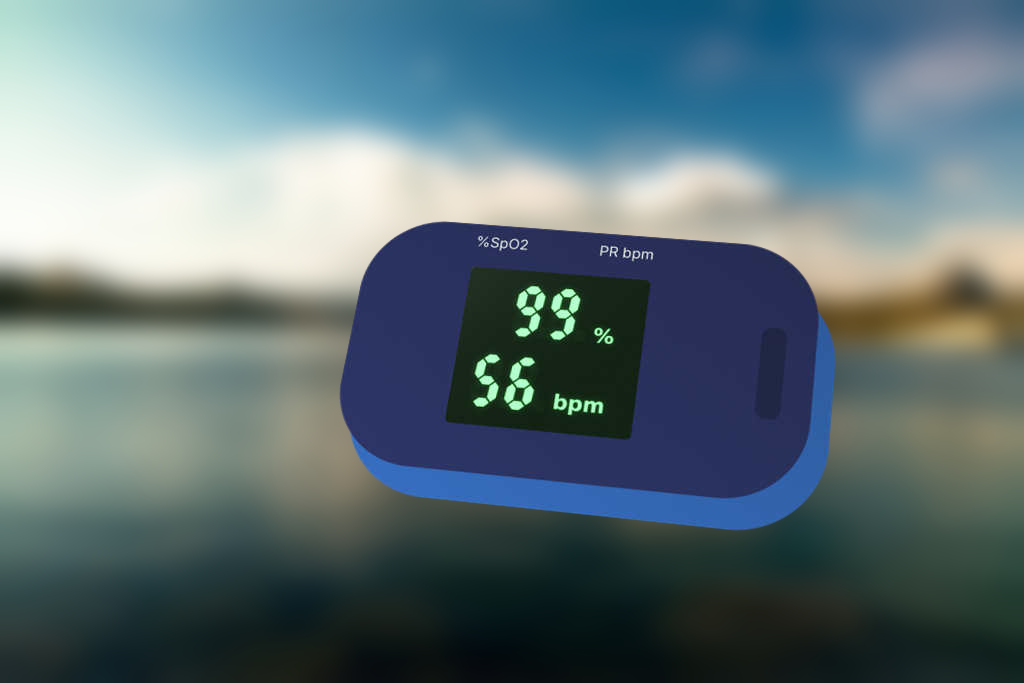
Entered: 56 bpm
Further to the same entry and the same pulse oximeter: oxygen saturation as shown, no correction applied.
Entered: 99 %
